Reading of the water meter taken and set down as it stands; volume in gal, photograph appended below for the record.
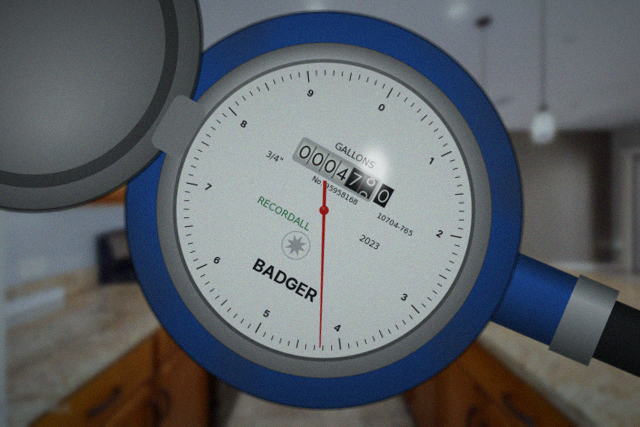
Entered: 4784.2 gal
